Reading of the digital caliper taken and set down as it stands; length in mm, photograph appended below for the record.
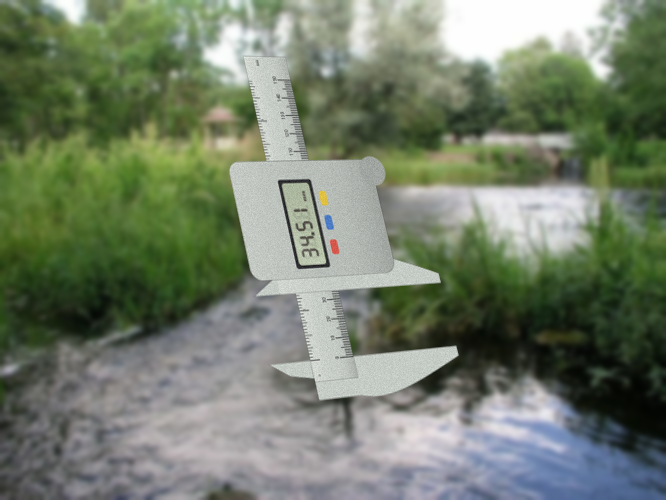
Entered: 34.51 mm
